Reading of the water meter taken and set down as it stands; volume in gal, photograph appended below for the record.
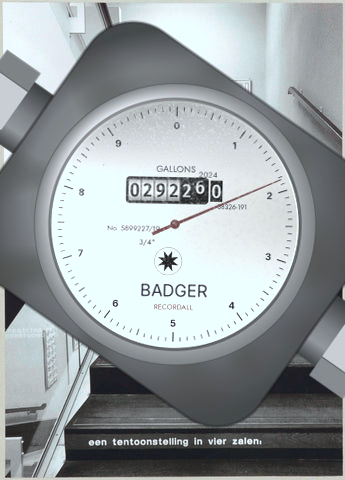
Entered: 292261.8 gal
